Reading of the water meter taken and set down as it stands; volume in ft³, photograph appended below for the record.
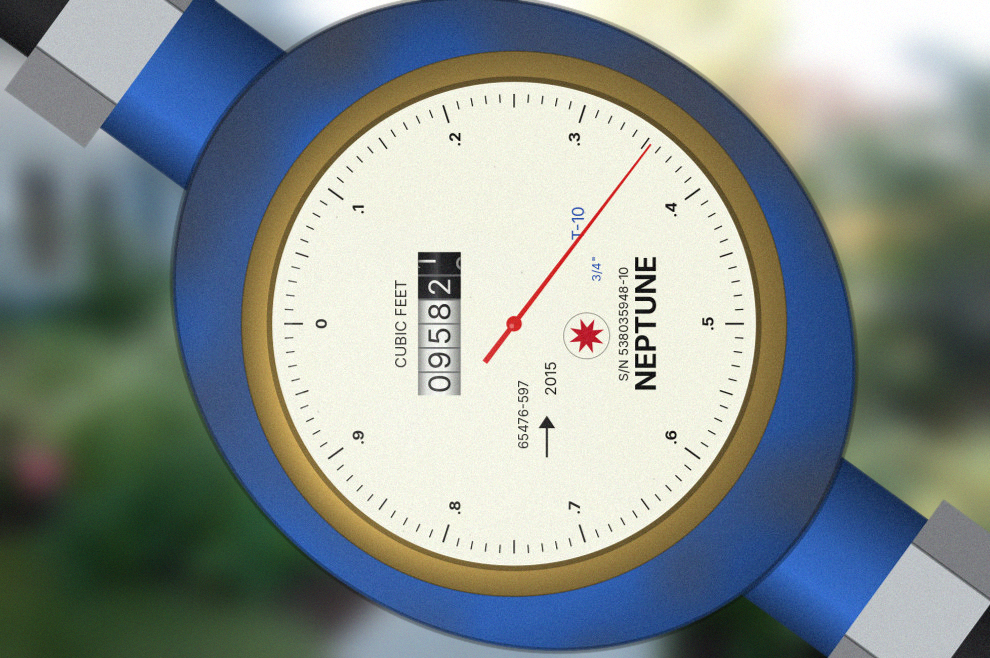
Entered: 95821.35 ft³
